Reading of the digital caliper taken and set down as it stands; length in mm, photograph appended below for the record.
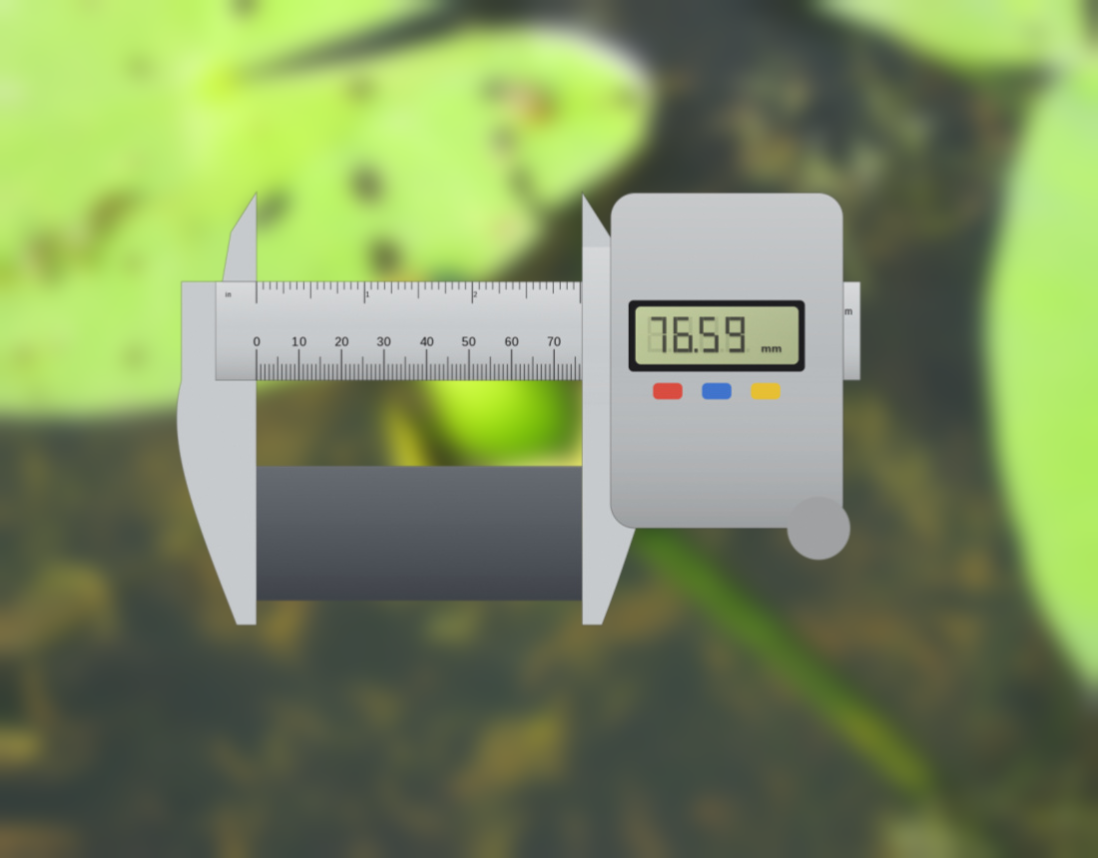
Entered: 76.59 mm
